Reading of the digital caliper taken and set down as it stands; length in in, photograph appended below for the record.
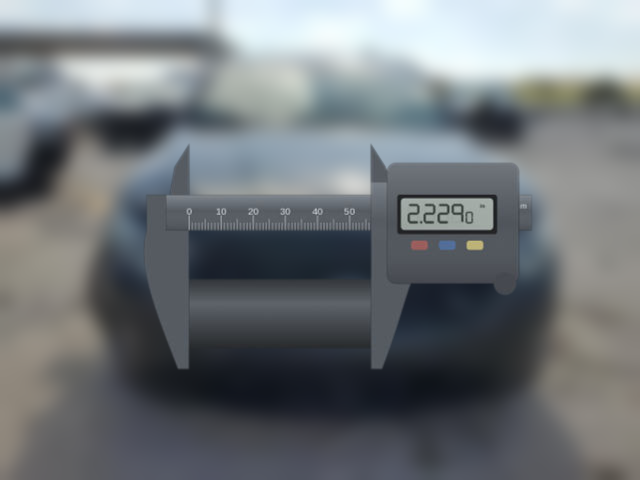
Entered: 2.2290 in
